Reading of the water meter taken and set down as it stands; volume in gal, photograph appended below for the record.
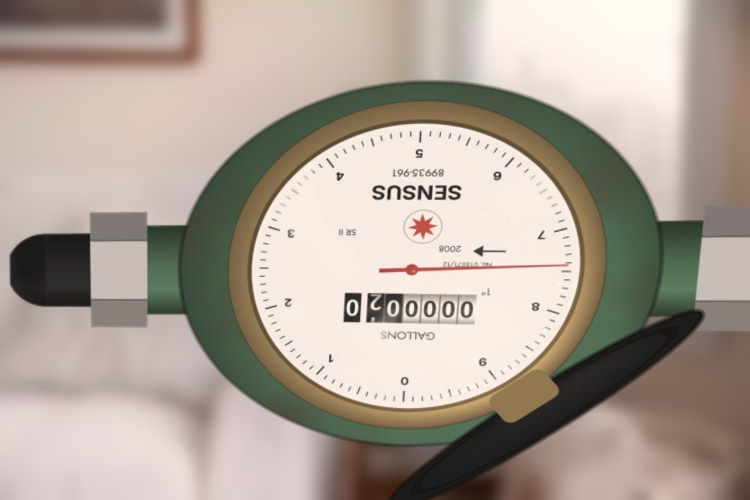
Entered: 17.4 gal
